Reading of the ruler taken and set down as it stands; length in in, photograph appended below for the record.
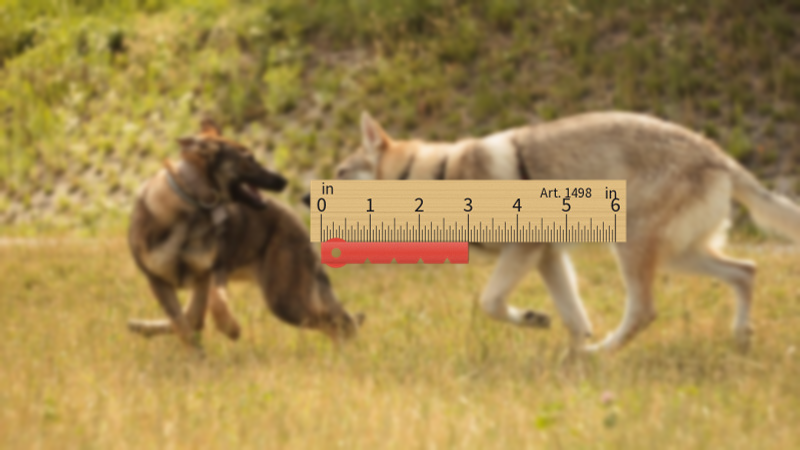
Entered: 3 in
